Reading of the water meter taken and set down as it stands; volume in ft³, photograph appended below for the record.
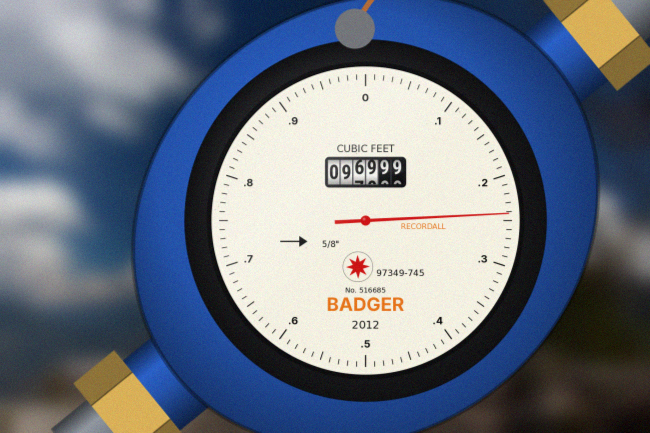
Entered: 96999.24 ft³
